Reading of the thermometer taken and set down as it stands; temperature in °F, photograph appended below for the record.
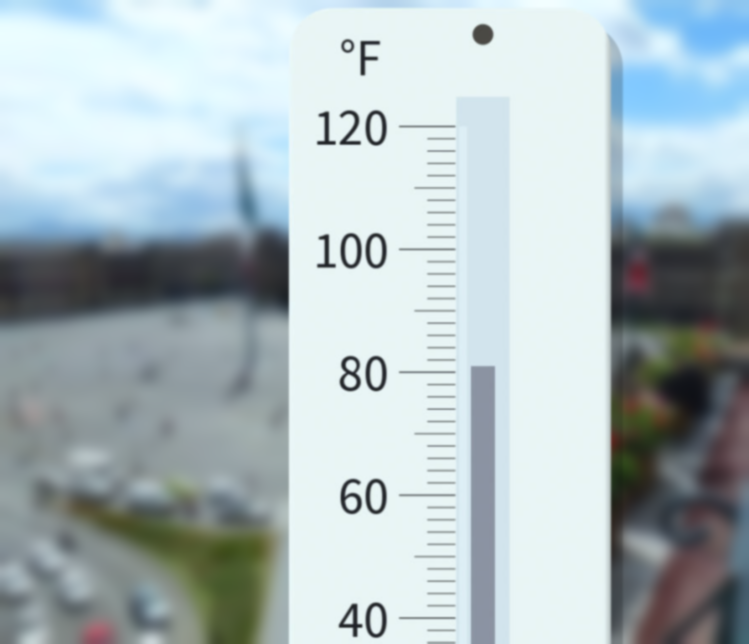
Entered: 81 °F
